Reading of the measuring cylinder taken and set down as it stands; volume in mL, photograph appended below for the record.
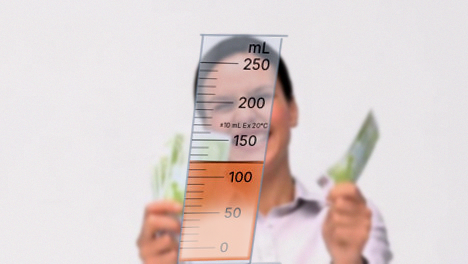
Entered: 120 mL
